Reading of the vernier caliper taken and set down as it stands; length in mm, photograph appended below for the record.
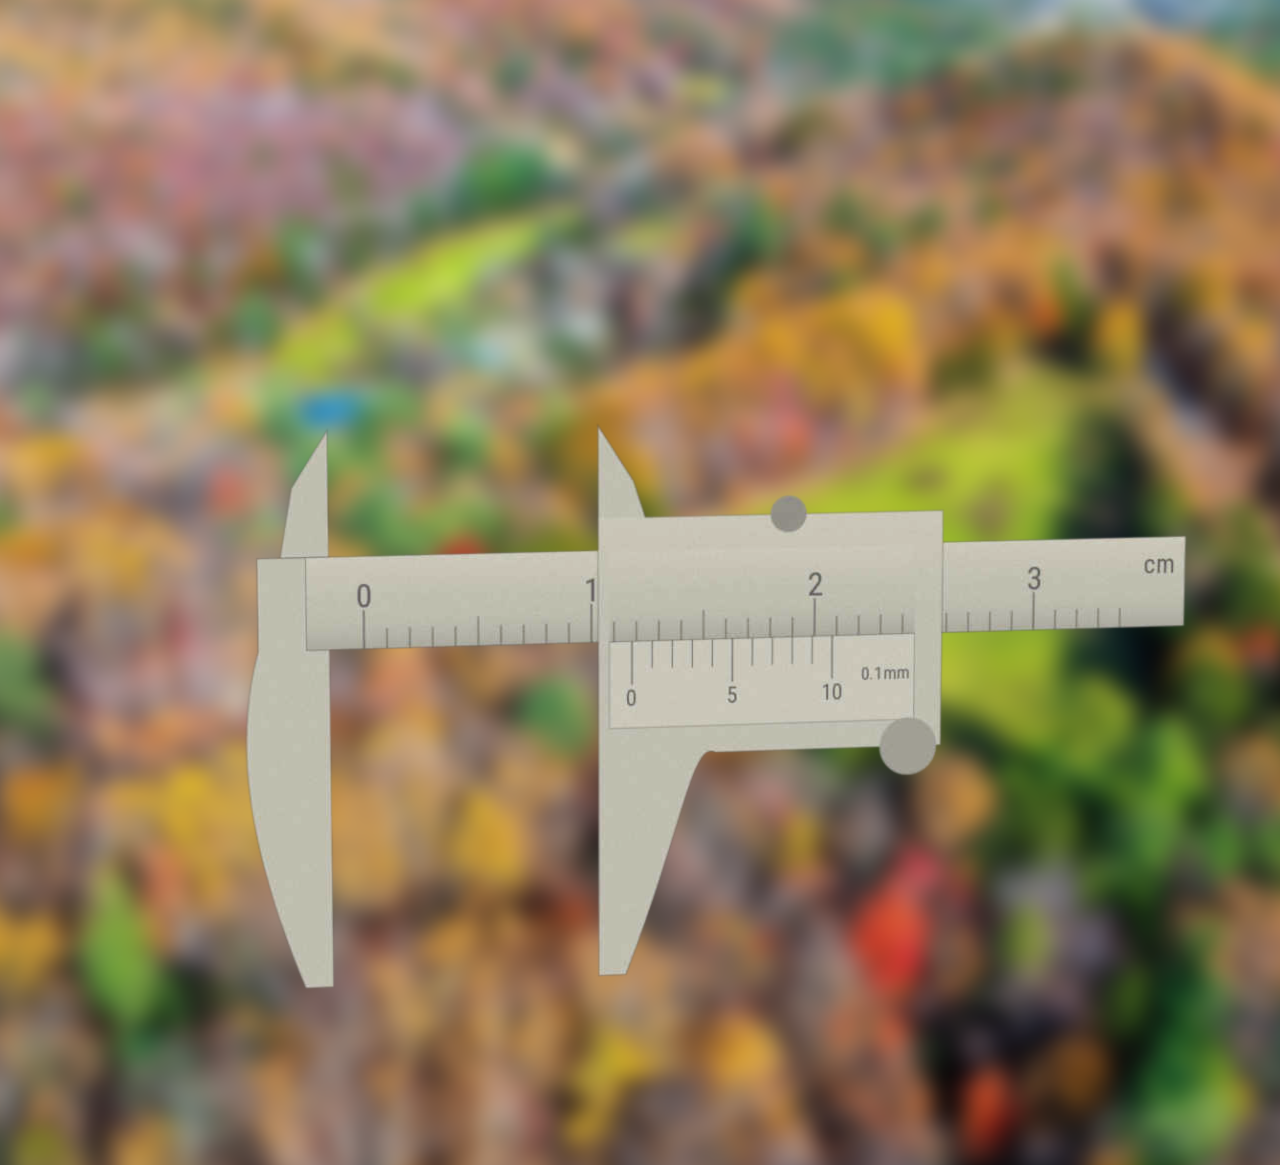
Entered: 11.8 mm
